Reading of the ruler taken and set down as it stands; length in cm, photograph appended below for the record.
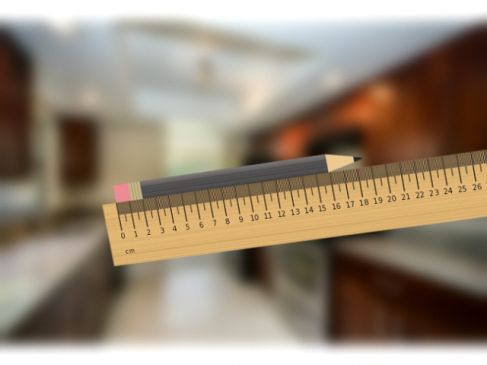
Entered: 18.5 cm
